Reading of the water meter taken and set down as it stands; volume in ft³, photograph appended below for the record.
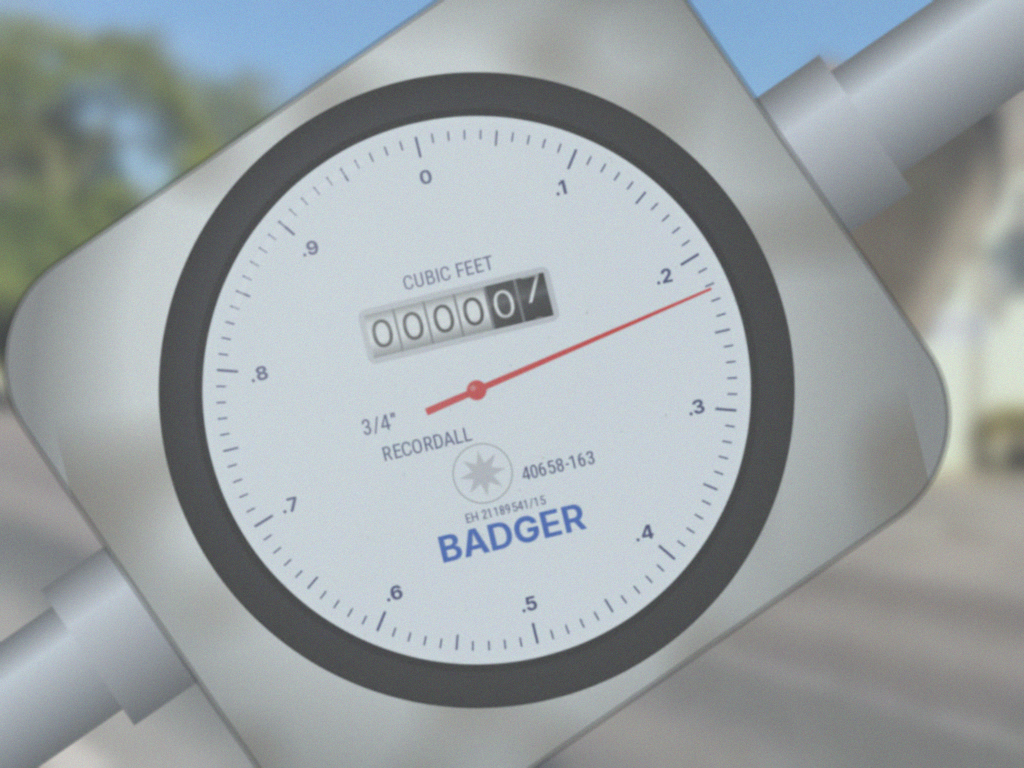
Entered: 7.22 ft³
